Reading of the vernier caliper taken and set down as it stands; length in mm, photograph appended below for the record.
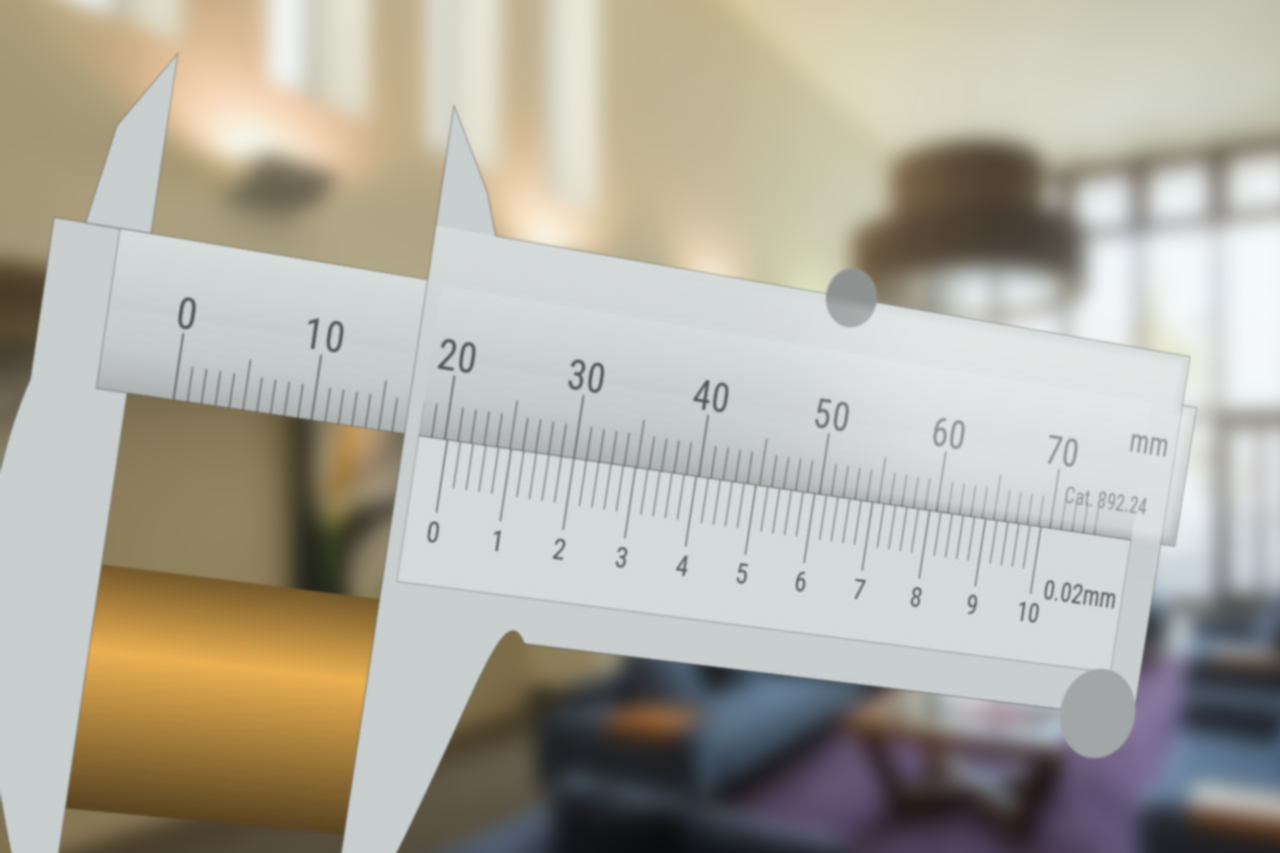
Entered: 20.2 mm
